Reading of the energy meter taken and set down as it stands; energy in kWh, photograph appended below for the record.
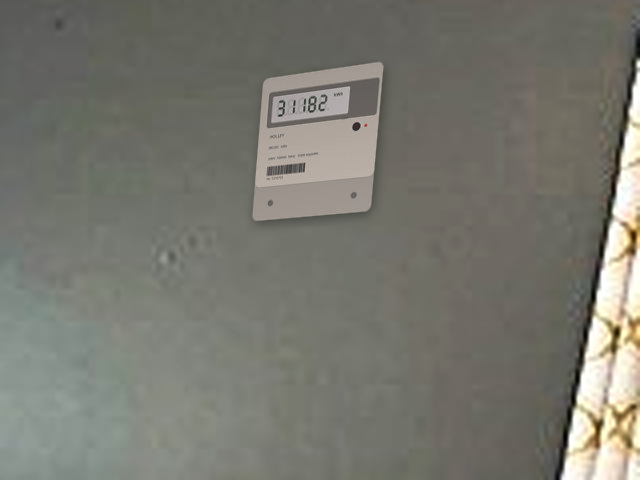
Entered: 31182 kWh
